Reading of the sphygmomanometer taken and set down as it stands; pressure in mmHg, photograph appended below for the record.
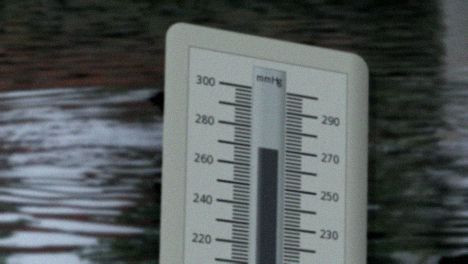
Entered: 270 mmHg
